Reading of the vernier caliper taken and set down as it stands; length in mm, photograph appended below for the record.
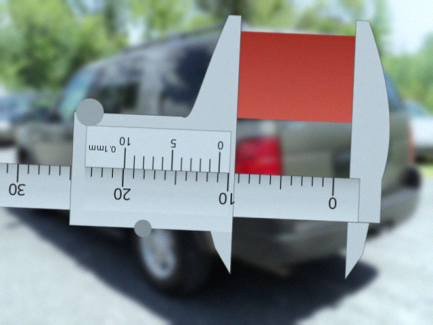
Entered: 10.9 mm
